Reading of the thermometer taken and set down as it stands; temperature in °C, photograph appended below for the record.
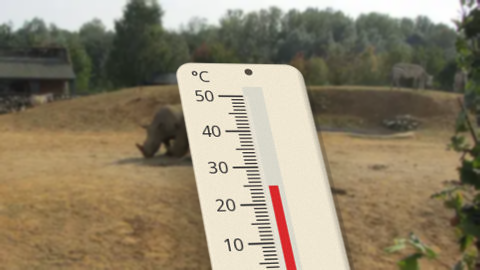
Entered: 25 °C
